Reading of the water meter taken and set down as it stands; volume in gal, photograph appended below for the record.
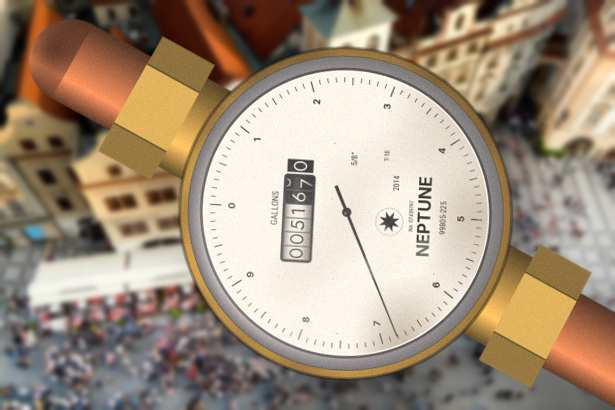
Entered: 51666.8 gal
